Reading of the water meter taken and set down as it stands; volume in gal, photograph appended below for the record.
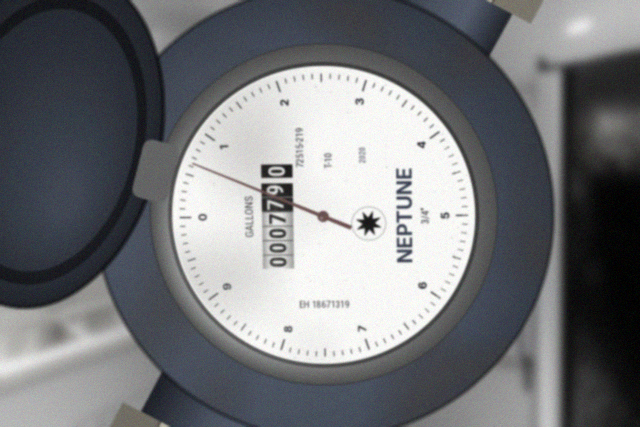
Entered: 7790.6 gal
